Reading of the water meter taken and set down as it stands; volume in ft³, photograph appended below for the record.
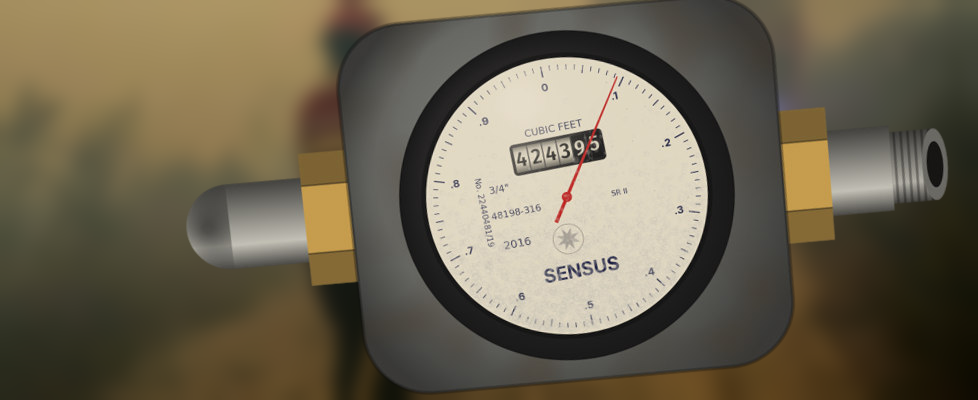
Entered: 424395.09 ft³
